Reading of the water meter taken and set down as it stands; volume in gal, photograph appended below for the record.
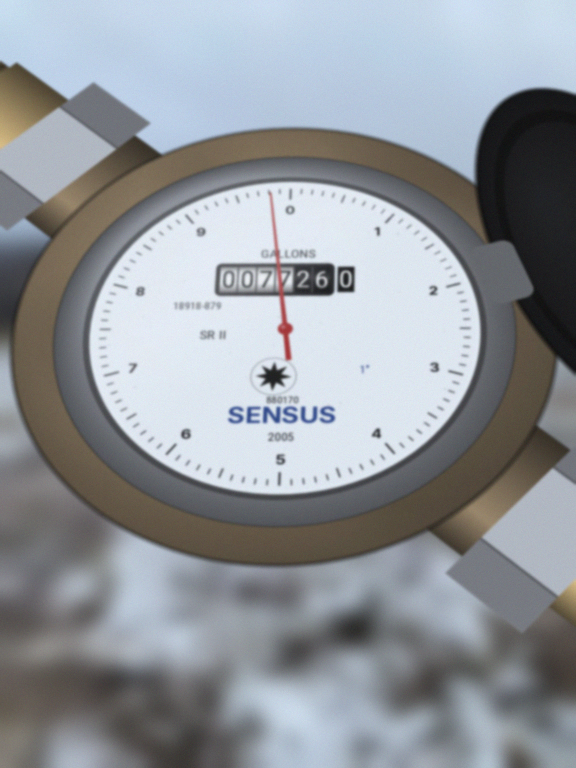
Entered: 77259.8 gal
